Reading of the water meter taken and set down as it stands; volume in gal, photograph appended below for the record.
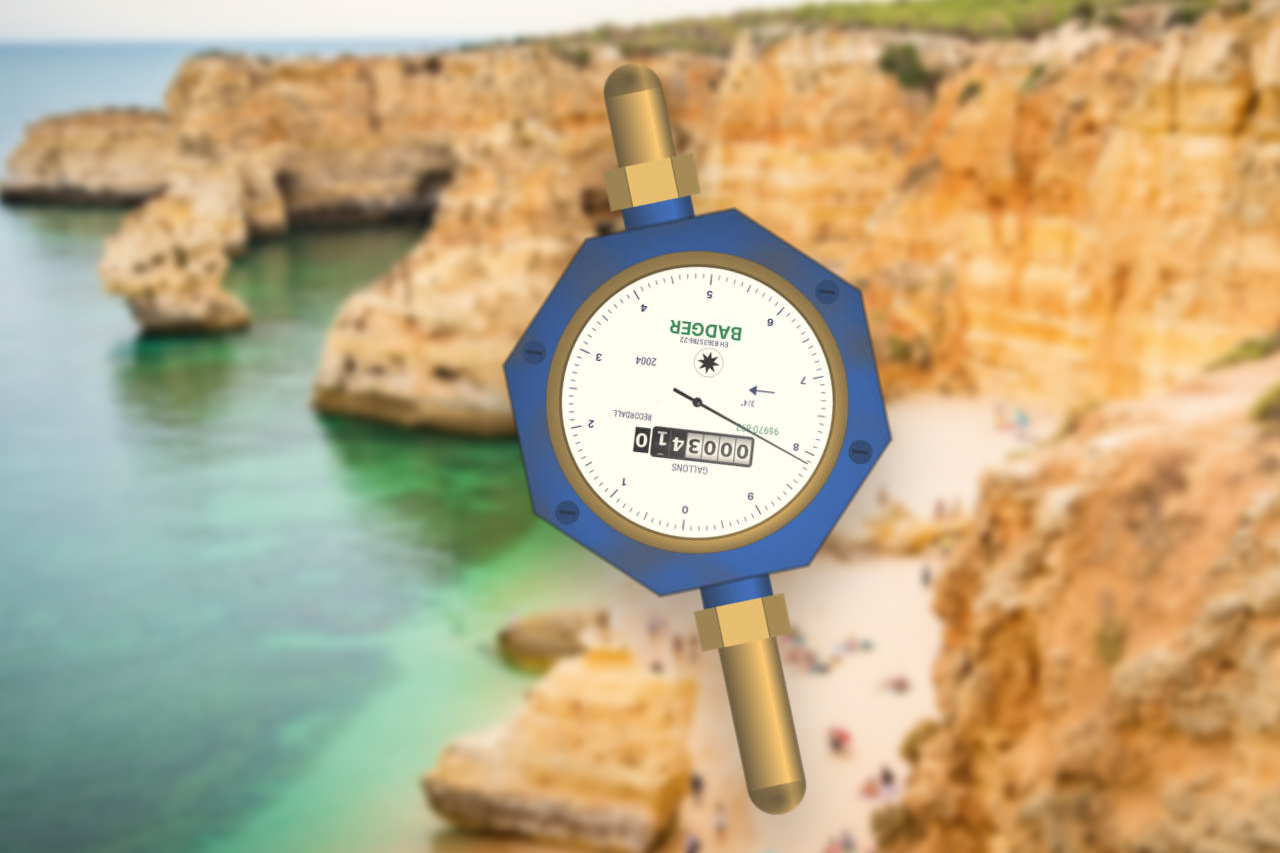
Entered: 3408.1 gal
